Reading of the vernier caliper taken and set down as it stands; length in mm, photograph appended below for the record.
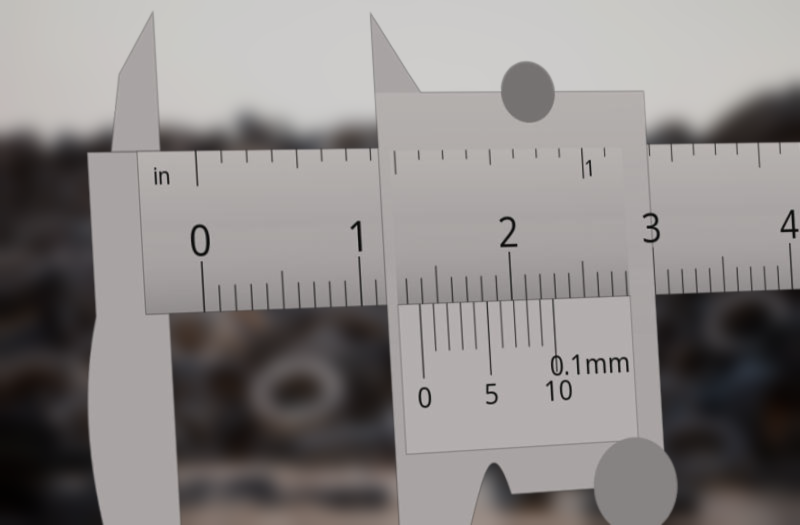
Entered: 13.8 mm
